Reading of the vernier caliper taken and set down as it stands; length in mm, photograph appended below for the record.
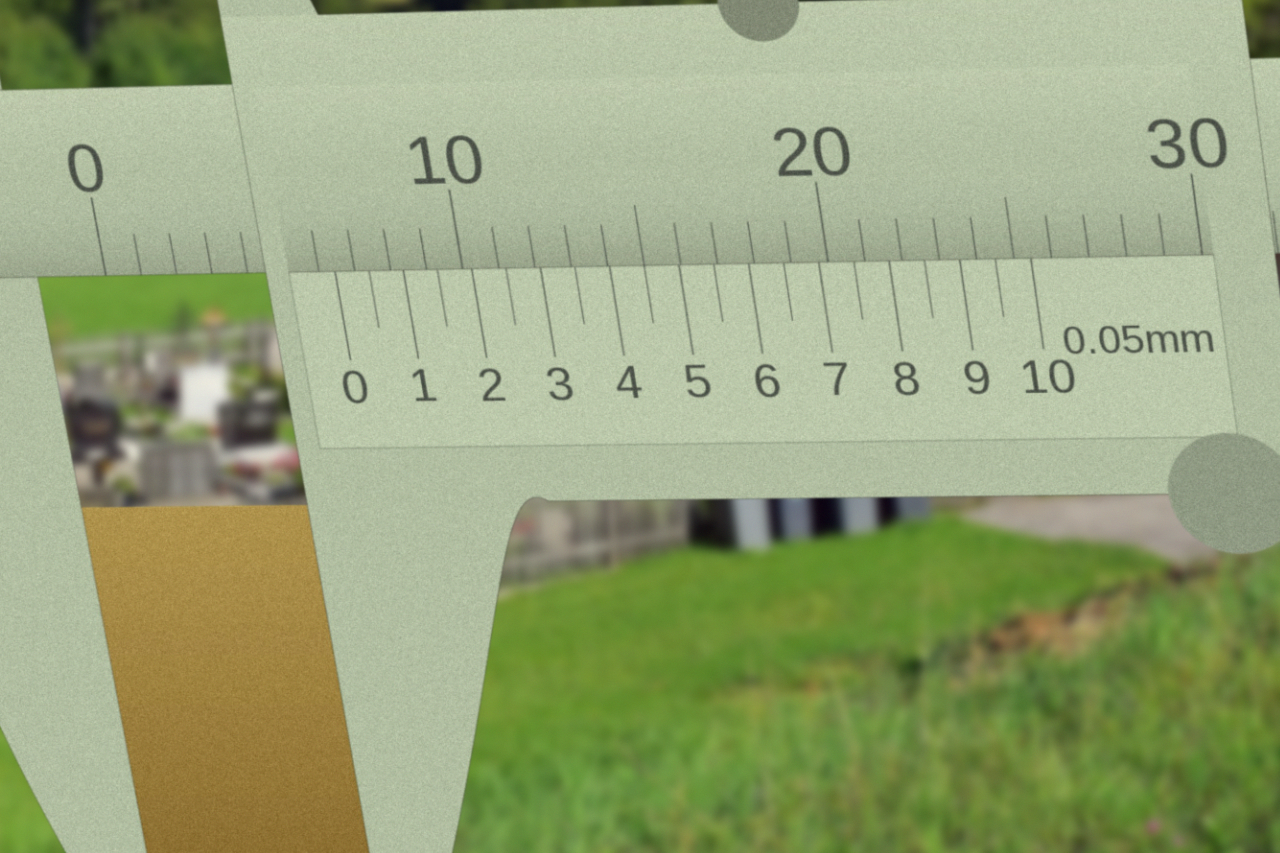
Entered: 6.45 mm
